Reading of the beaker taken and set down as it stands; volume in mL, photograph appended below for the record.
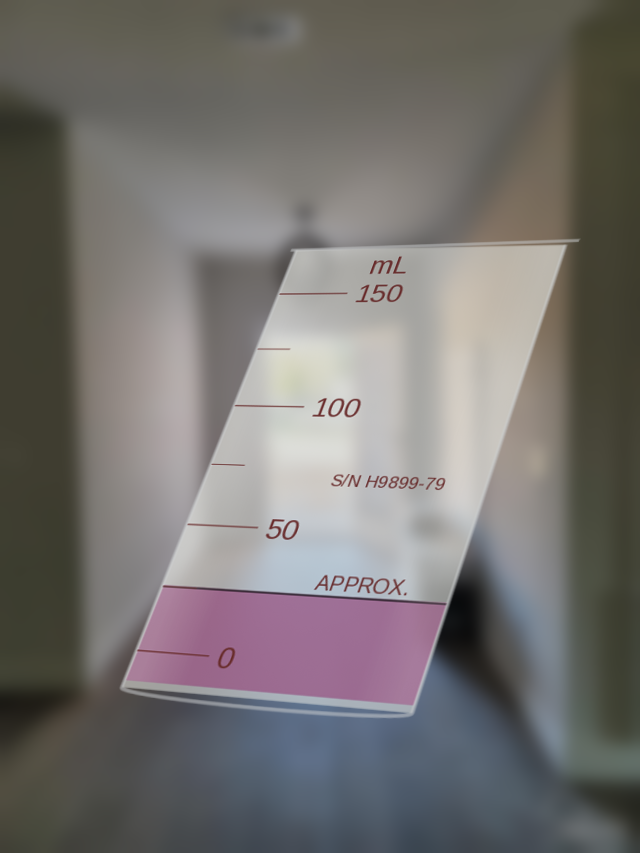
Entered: 25 mL
